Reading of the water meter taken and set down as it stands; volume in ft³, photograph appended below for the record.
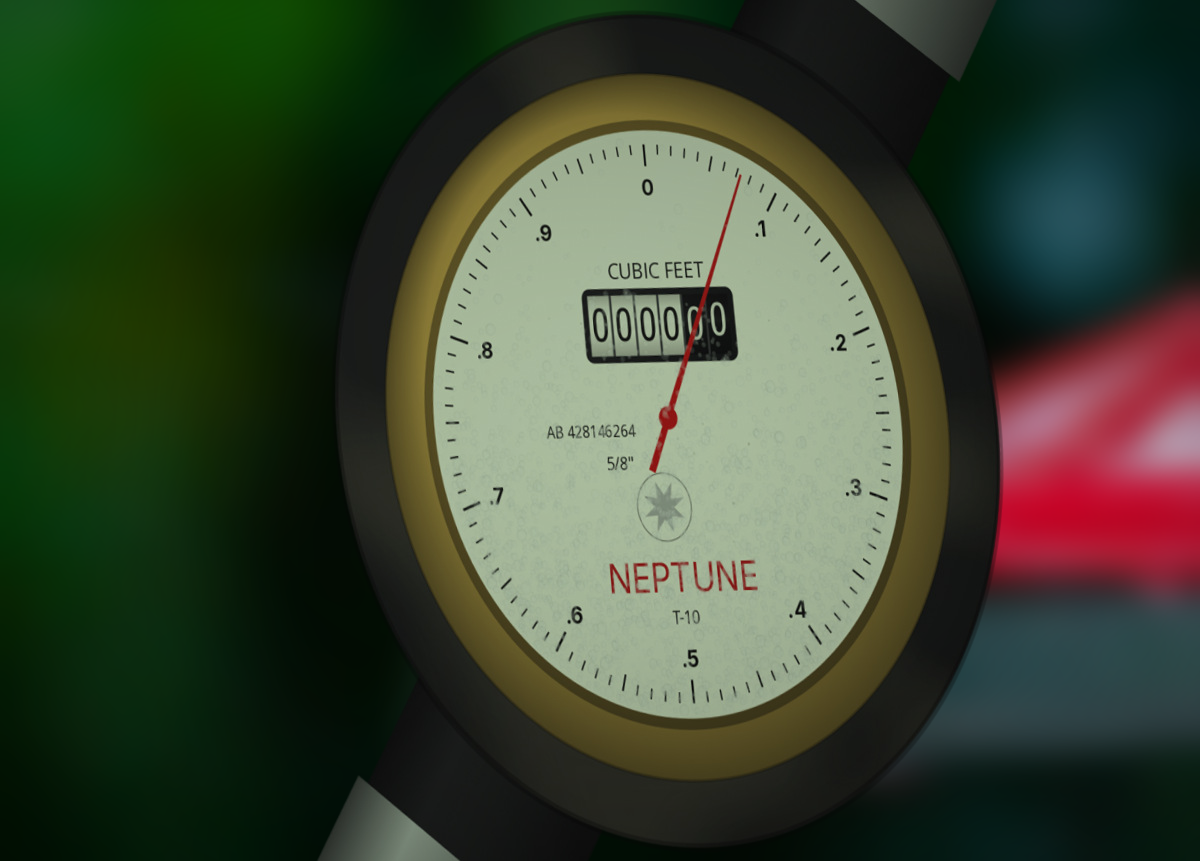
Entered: 0.07 ft³
